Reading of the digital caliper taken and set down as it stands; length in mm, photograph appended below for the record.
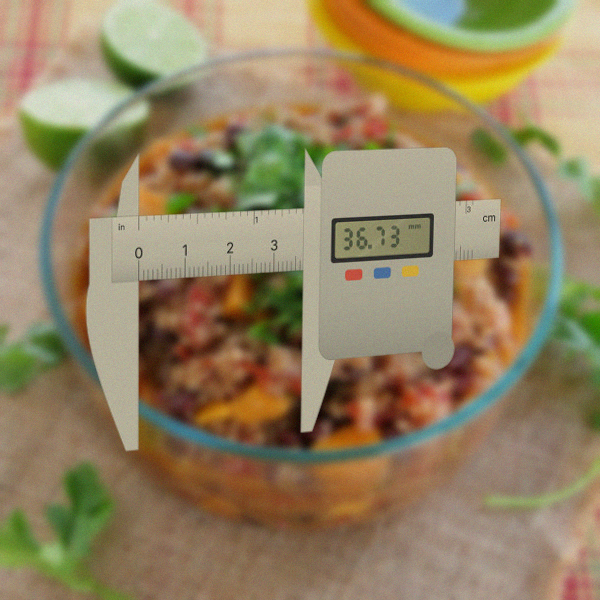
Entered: 36.73 mm
